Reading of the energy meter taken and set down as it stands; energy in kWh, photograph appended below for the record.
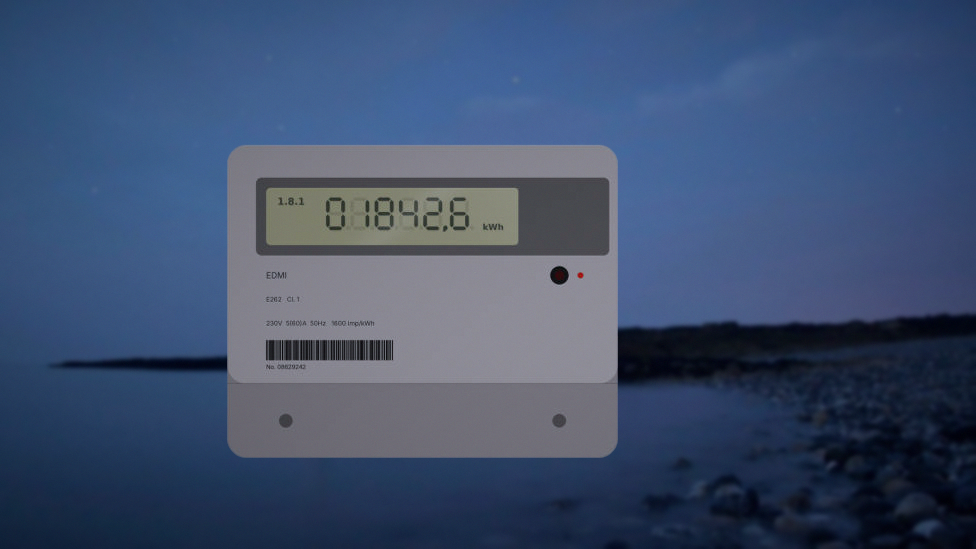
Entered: 1842.6 kWh
